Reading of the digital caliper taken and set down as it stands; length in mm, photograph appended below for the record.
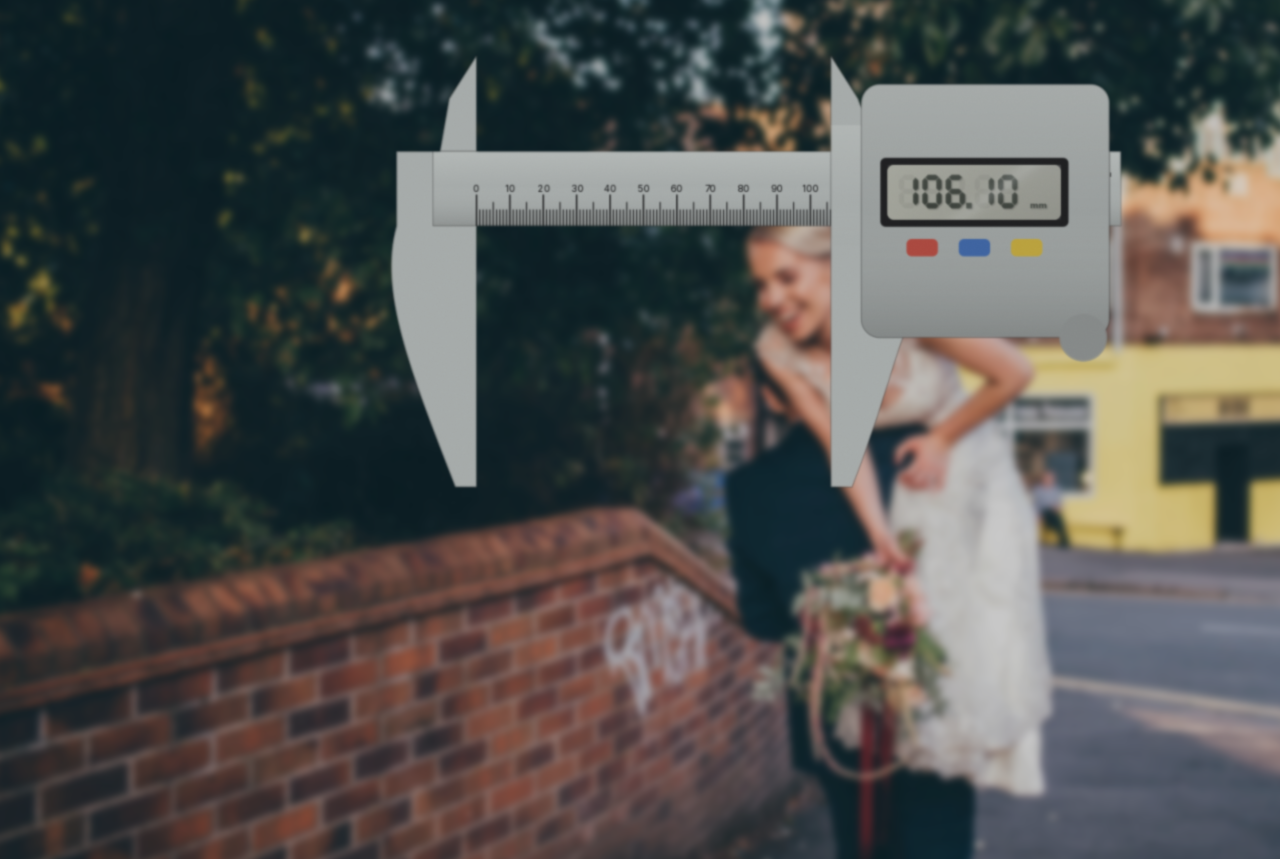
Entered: 106.10 mm
